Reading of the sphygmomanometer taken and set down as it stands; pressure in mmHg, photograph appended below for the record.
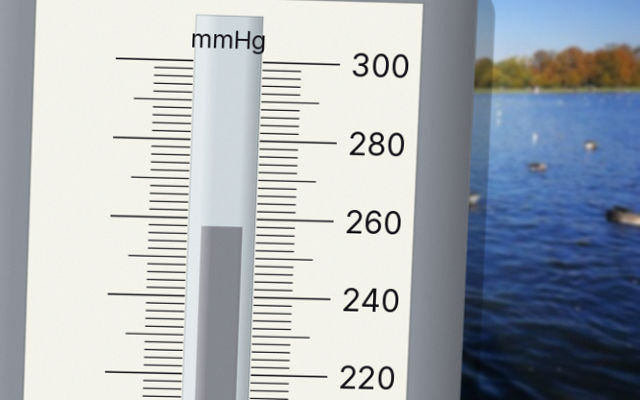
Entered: 258 mmHg
